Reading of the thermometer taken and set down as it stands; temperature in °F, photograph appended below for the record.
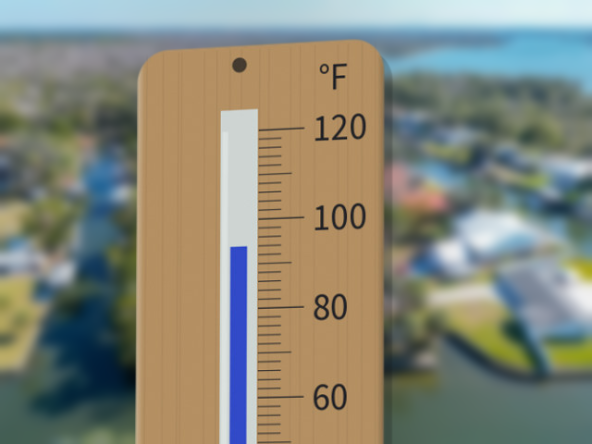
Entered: 94 °F
